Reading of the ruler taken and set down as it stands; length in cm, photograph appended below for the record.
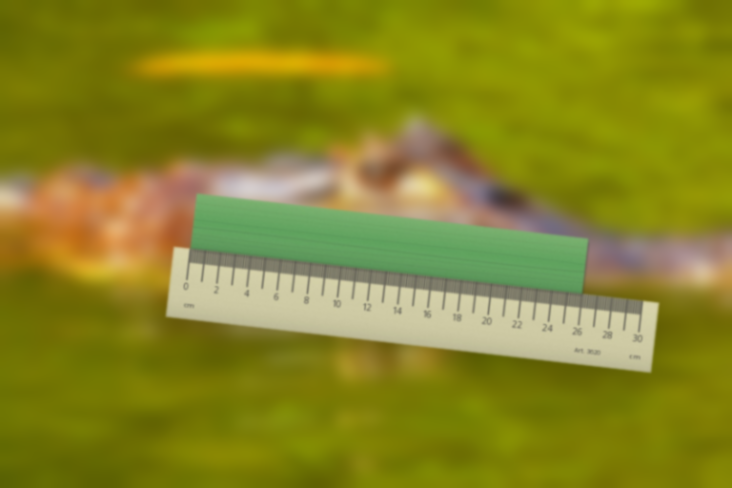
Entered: 26 cm
